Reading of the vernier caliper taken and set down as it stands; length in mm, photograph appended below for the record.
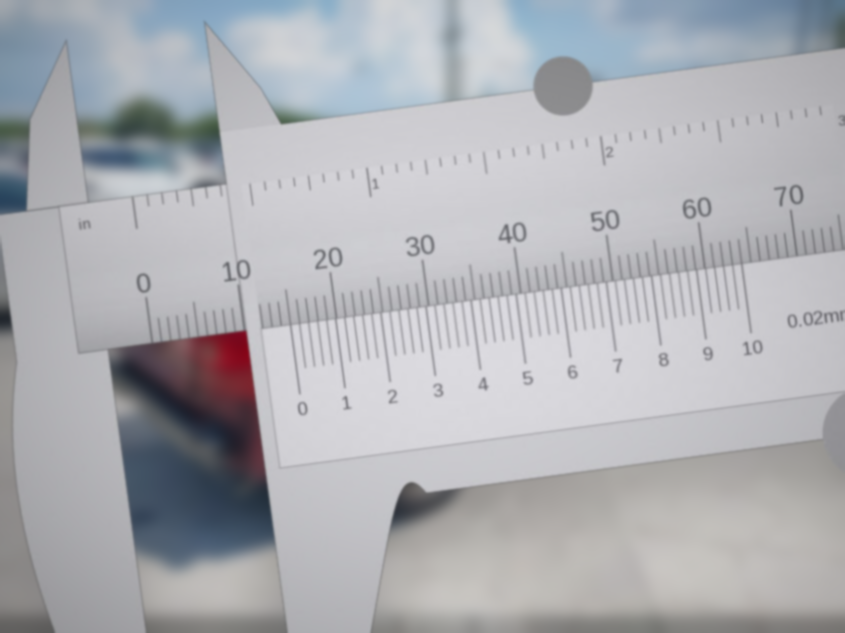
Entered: 15.0 mm
